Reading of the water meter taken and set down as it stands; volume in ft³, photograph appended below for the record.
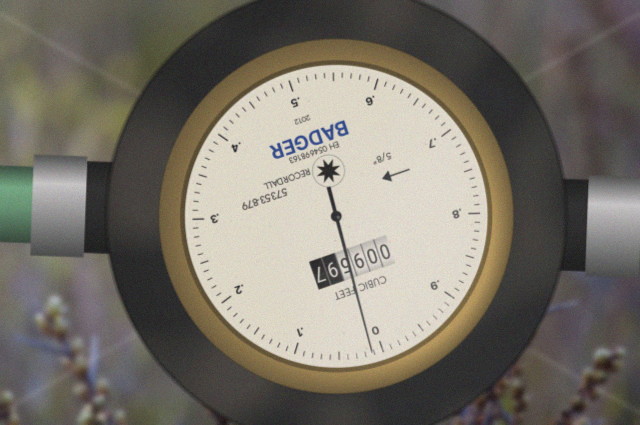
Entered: 9597.01 ft³
